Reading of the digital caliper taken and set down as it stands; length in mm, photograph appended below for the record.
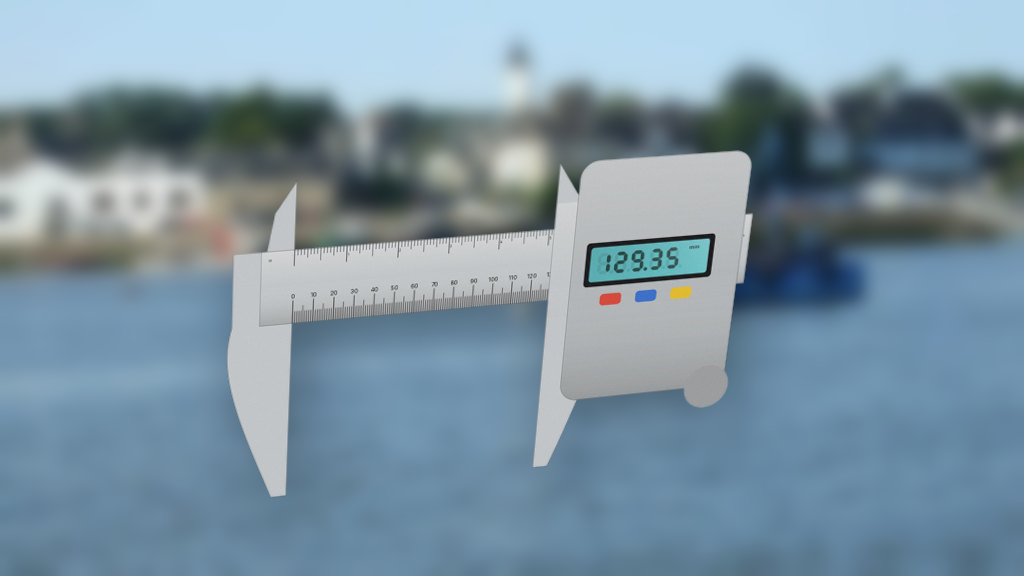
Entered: 129.35 mm
